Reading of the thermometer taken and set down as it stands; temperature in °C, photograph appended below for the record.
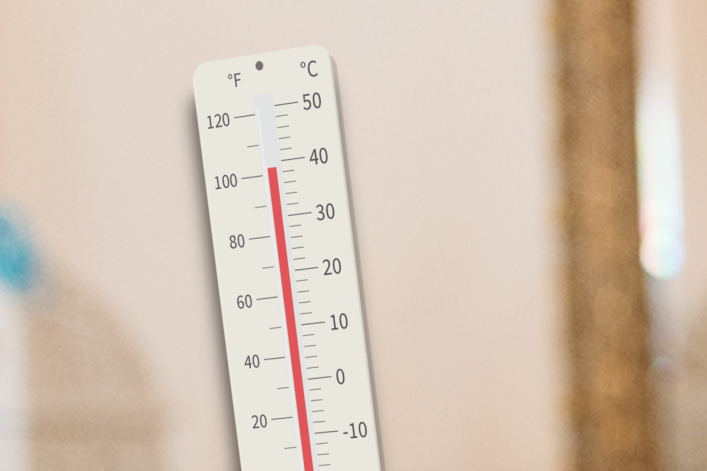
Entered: 39 °C
